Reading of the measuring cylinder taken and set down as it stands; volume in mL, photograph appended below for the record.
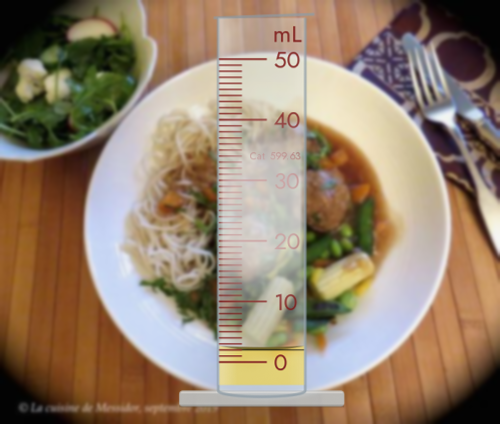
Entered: 2 mL
